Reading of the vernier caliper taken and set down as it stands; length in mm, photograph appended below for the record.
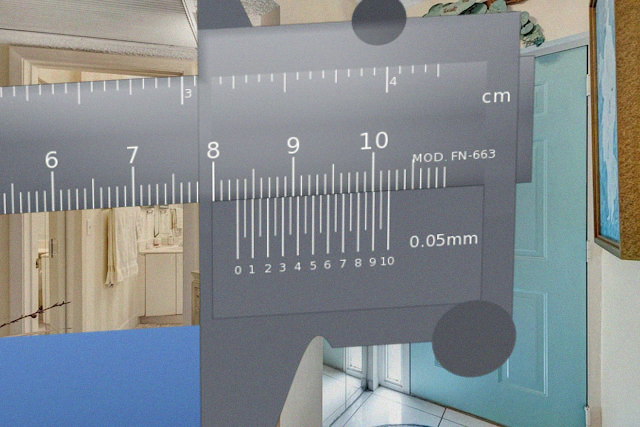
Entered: 83.0 mm
